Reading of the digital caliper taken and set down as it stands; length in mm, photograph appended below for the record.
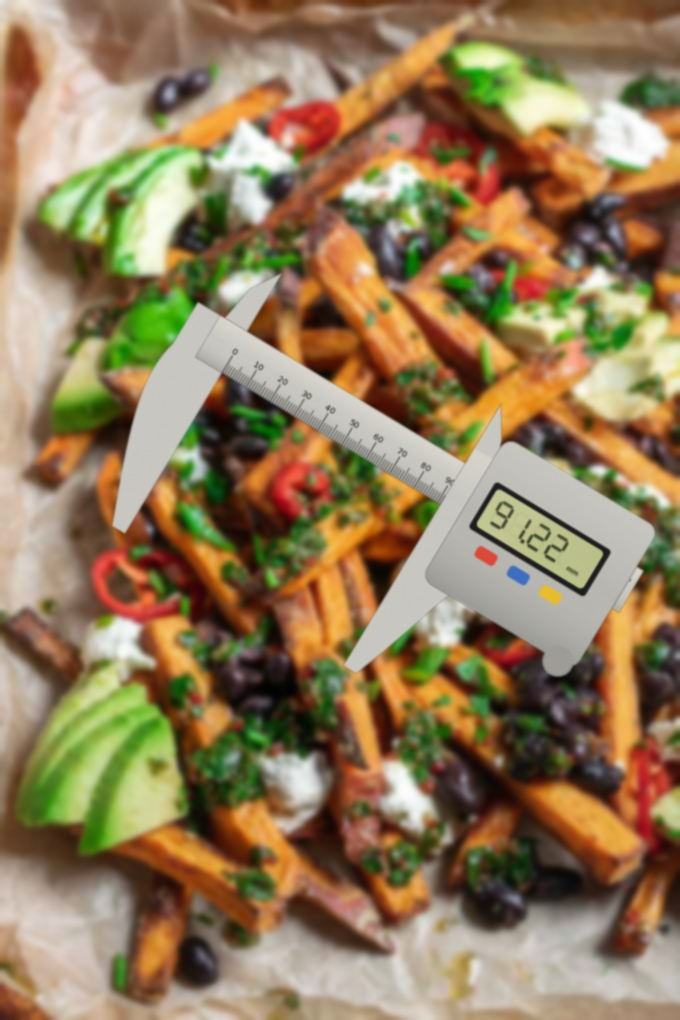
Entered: 91.22 mm
